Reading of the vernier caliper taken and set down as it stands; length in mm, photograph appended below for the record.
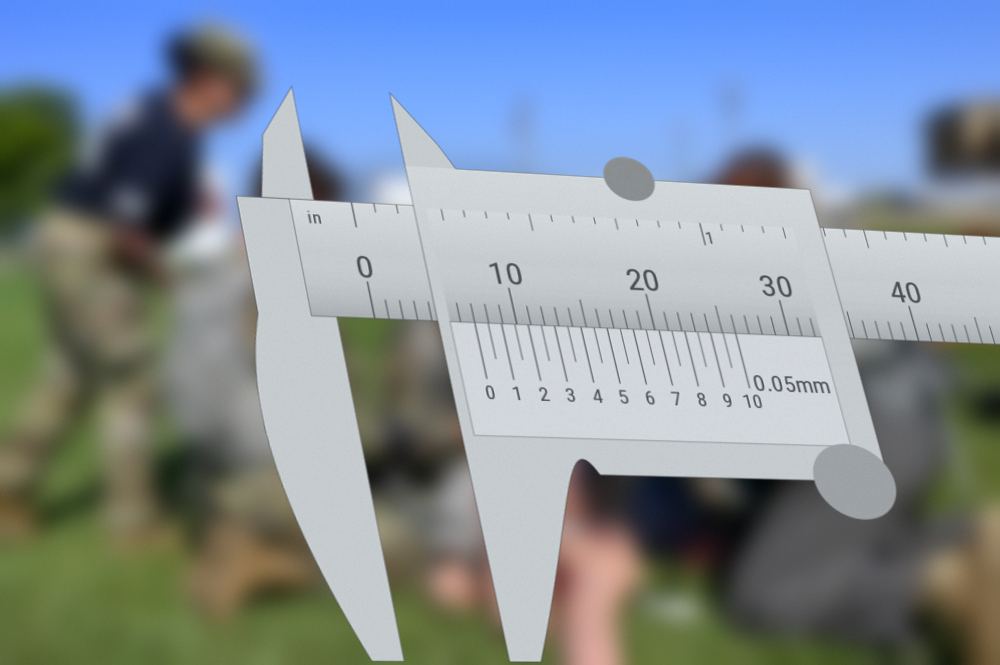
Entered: 7.0 mm
